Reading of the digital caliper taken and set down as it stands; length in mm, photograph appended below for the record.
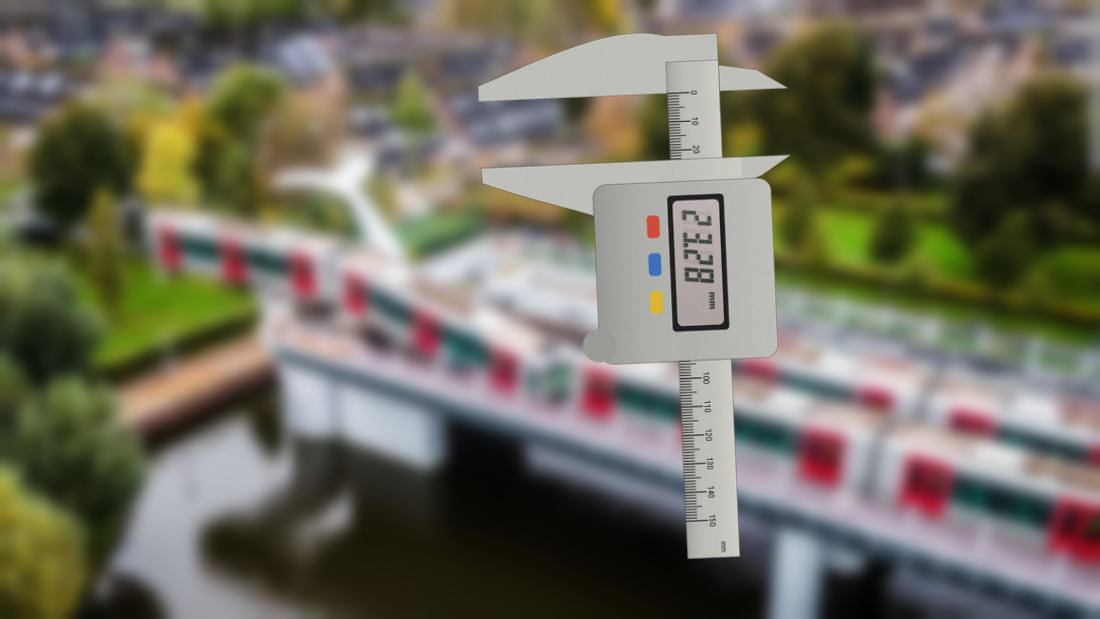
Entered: 23.28 mm
